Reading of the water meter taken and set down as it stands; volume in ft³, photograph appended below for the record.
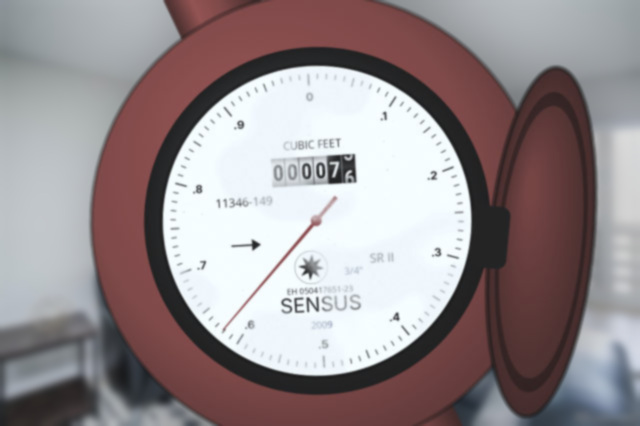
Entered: 75.62 ft³
